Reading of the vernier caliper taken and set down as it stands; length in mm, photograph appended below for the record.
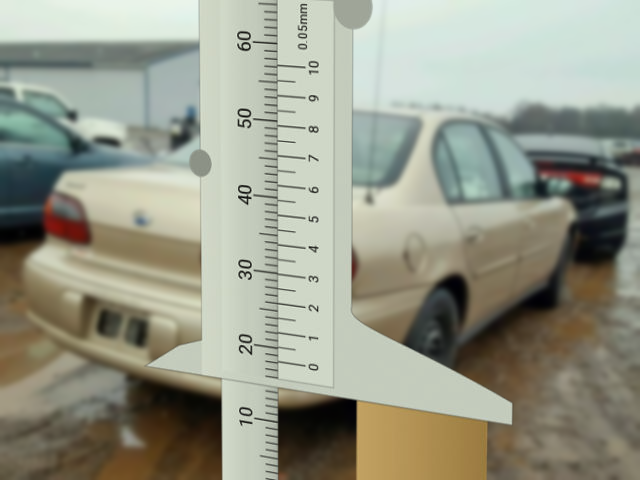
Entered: 18.2 mm
